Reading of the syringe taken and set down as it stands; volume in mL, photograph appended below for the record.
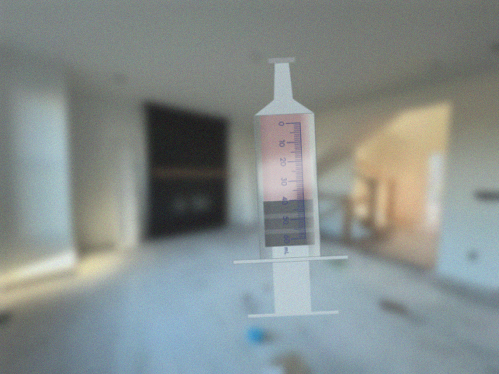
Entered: 40 mL
